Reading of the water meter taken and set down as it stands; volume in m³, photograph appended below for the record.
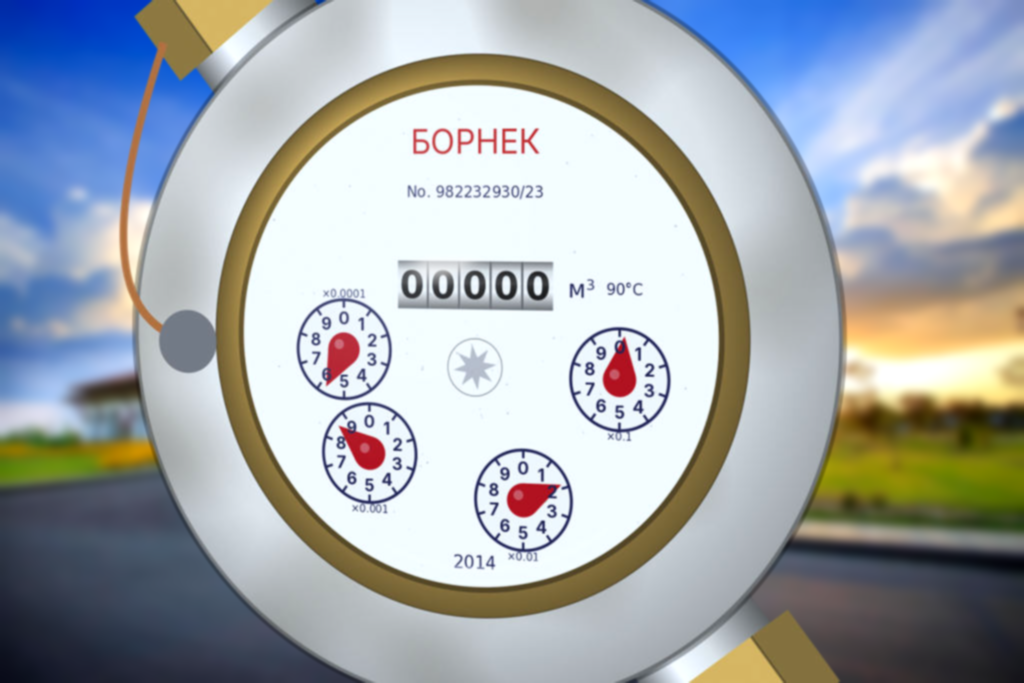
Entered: 0.0185 m³
